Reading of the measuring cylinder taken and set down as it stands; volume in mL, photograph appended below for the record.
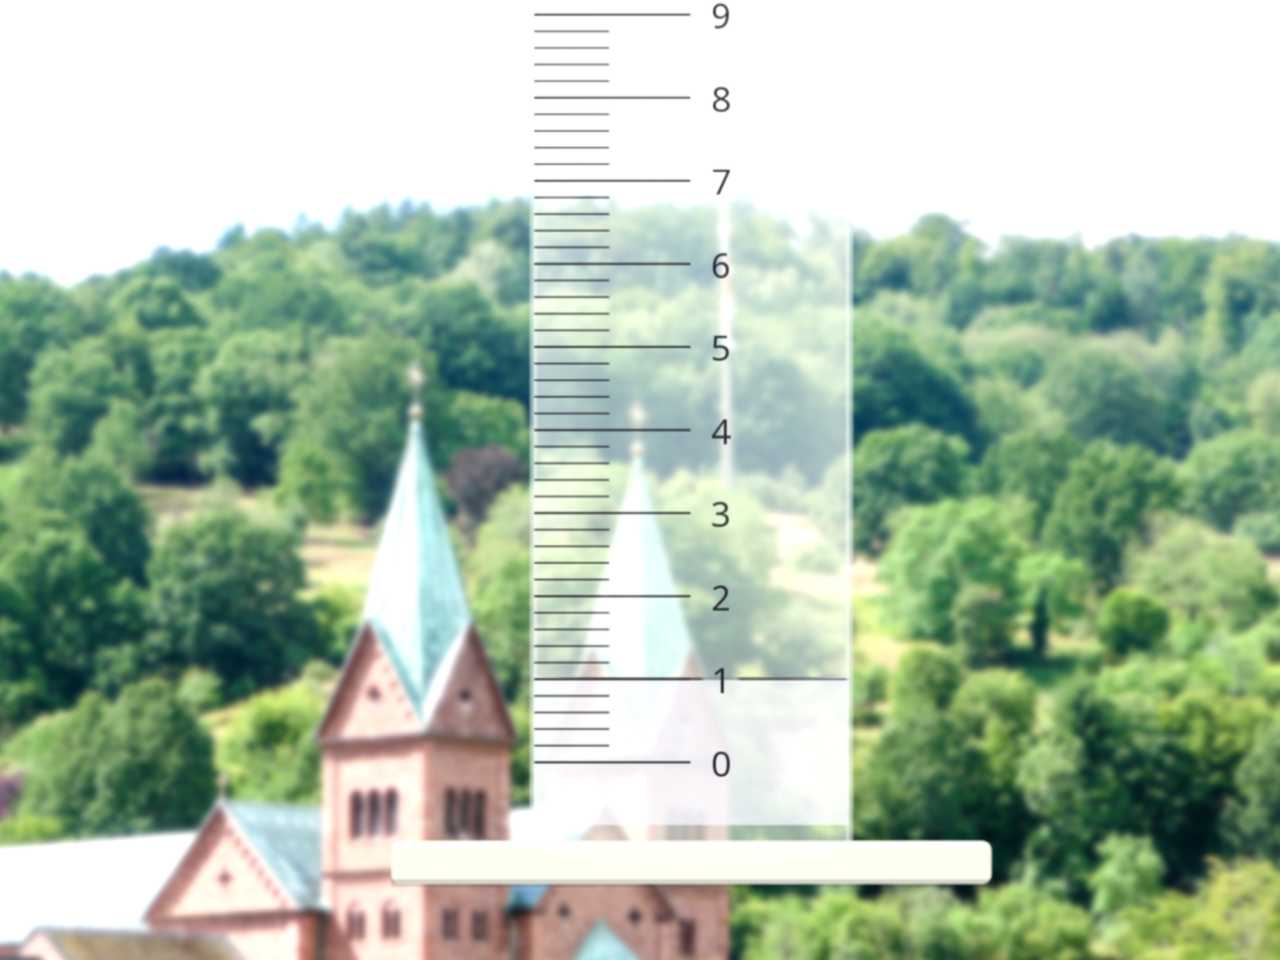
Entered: 1 mL
